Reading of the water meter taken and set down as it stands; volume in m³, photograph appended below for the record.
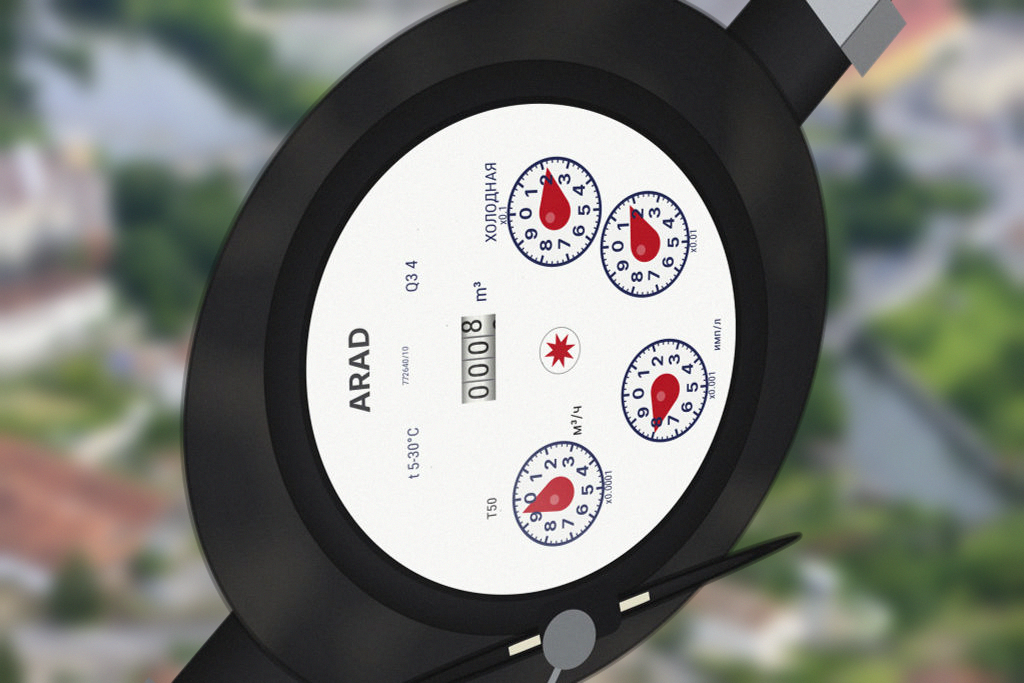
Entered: 8.2179 m³
